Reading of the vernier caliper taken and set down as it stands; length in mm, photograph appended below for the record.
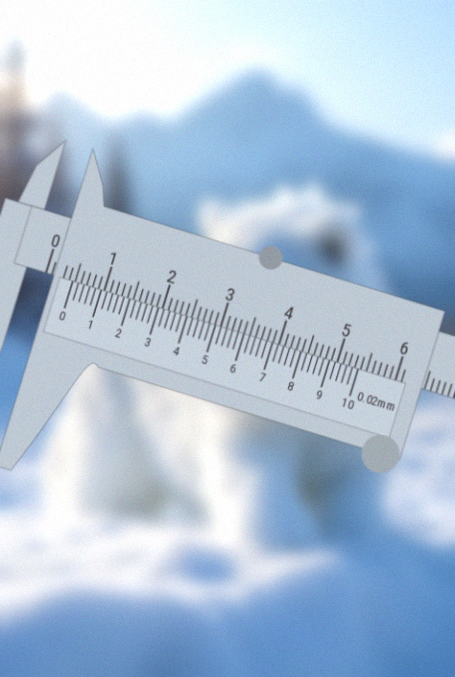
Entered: 4.6 mm
